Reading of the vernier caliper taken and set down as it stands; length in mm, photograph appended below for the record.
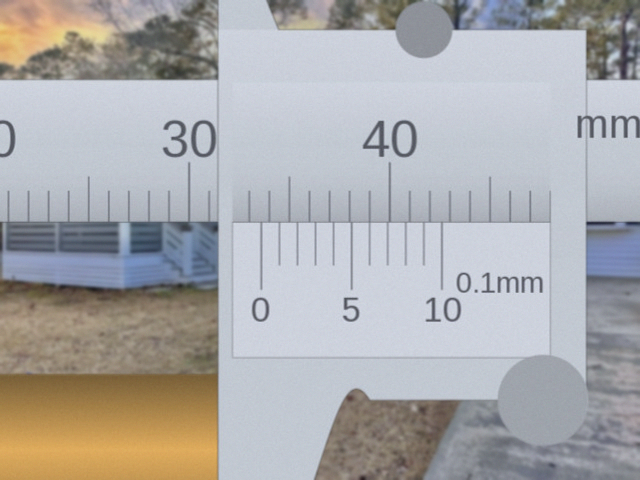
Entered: 33.6 mm
